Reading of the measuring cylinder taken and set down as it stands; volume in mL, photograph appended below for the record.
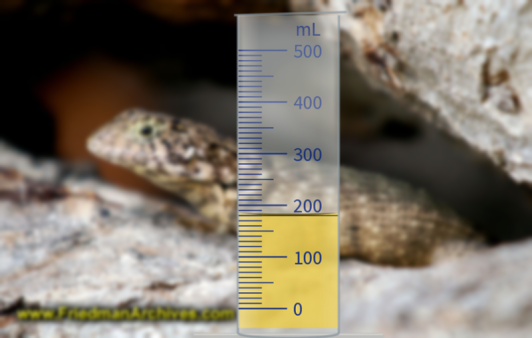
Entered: 180 mL
